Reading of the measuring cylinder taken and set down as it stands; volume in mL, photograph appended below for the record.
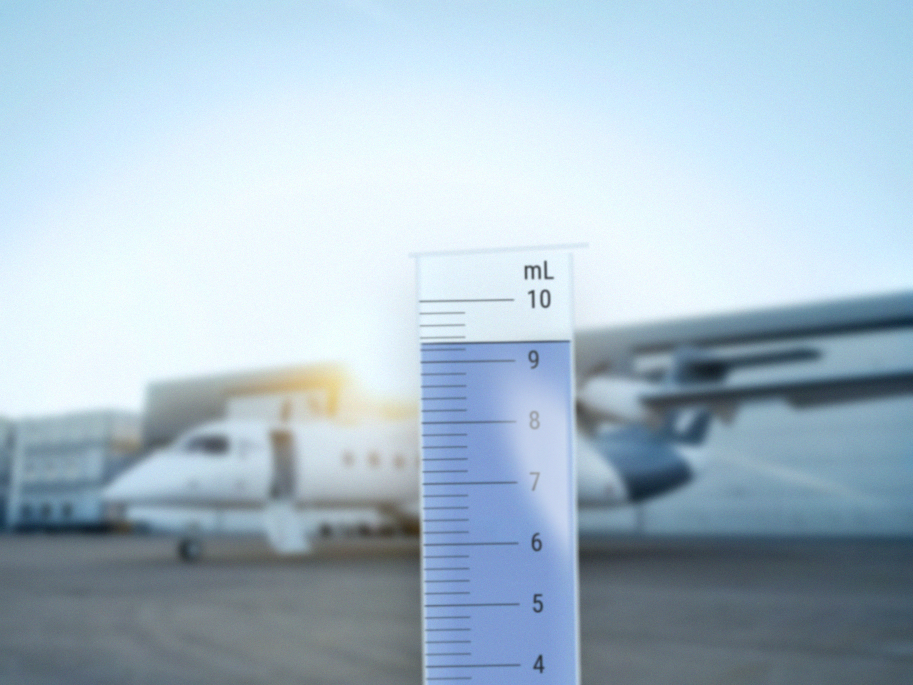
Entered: 9.3 mL
